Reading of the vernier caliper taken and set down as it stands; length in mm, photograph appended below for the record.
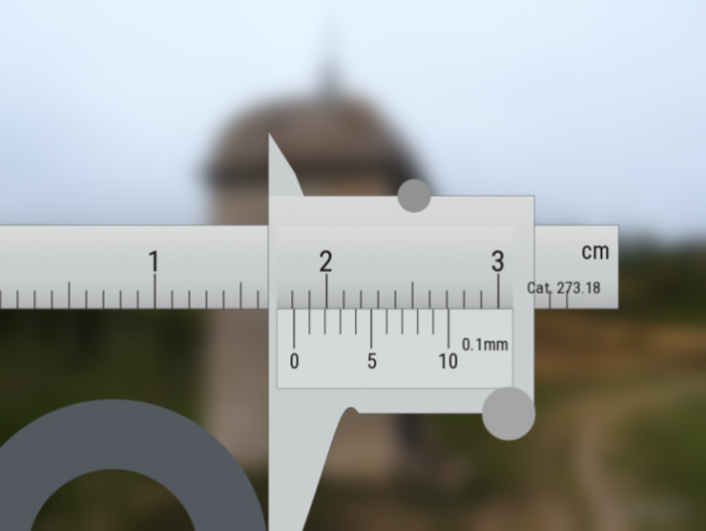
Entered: 18.1 mm
